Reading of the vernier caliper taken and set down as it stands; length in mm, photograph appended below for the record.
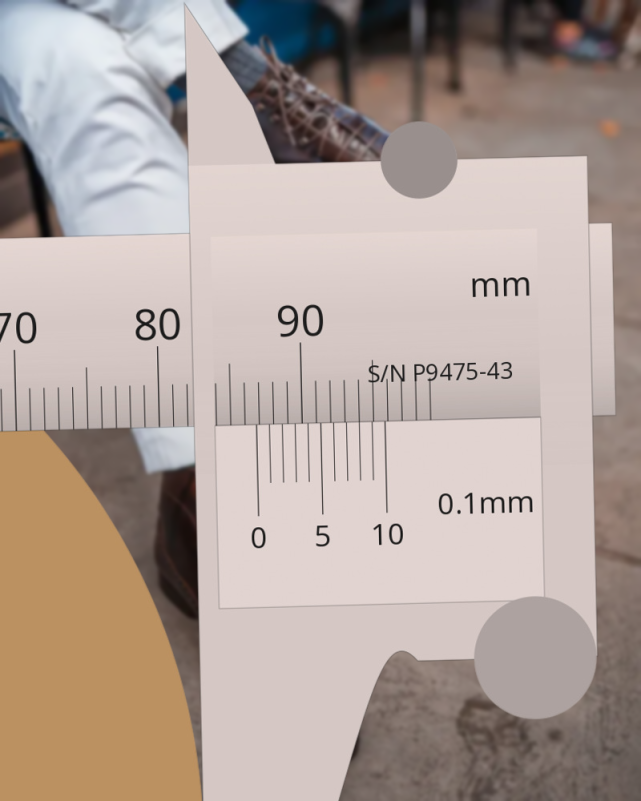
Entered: 86.8 mm
